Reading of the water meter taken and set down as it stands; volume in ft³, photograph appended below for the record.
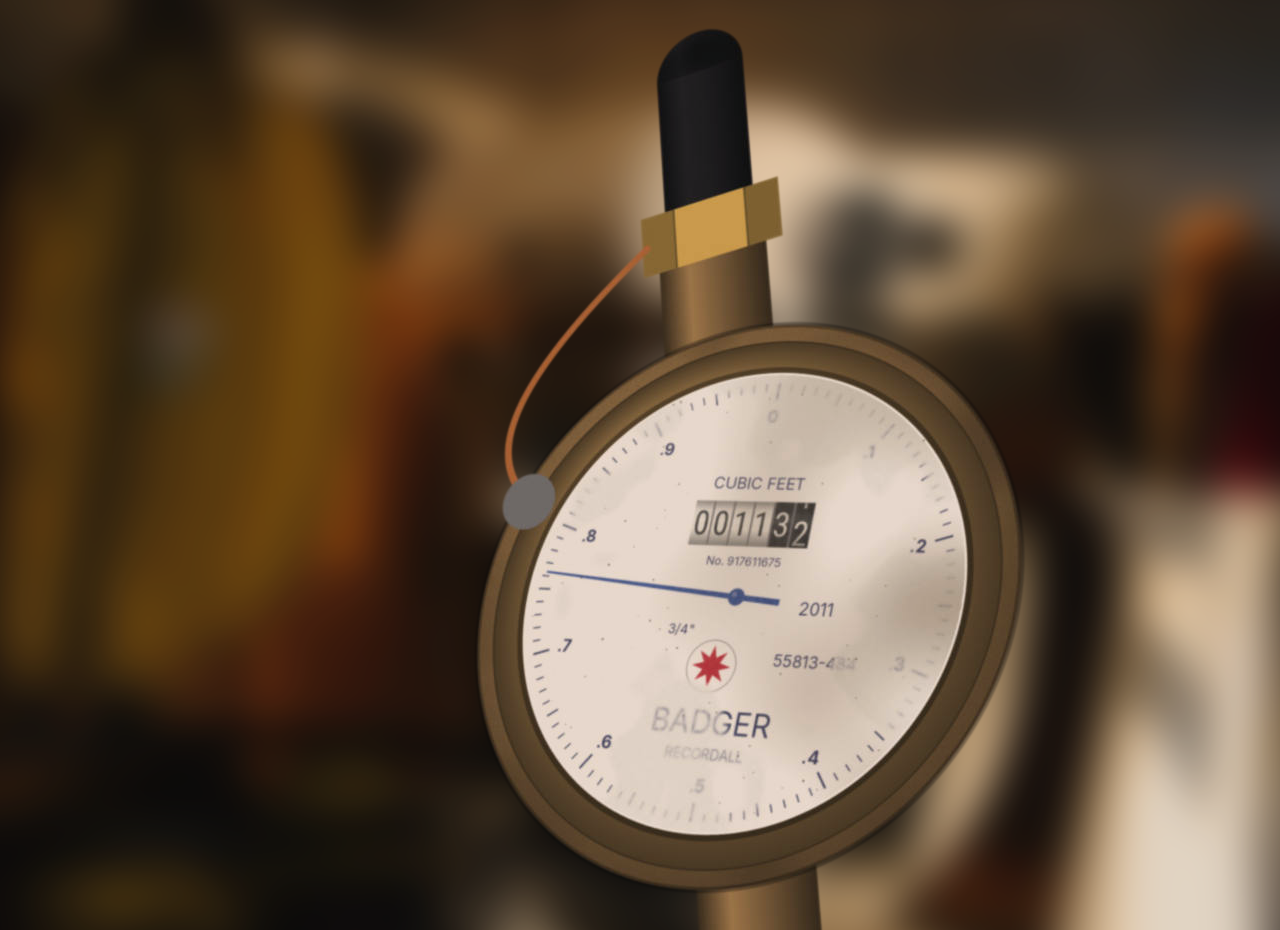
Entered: 1131.76 ft³
